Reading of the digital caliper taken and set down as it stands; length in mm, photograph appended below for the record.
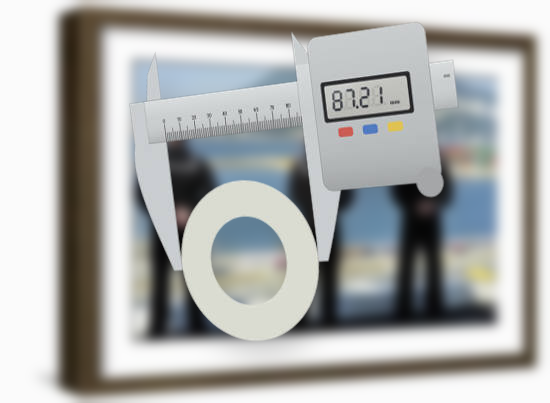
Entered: 87.21 mm
